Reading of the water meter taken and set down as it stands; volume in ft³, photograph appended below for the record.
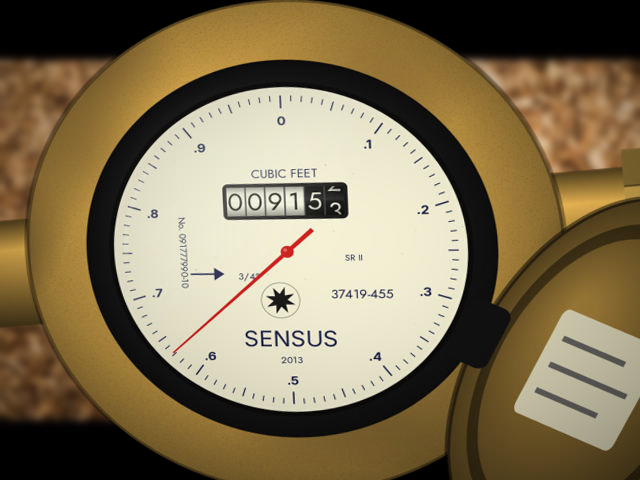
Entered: 9152.63 ft³
